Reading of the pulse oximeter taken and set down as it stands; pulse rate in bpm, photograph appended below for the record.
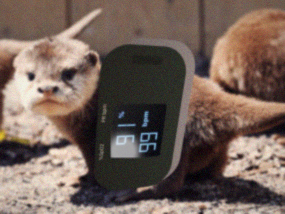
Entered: 99 bpm
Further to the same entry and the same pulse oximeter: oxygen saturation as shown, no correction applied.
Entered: 91 %
